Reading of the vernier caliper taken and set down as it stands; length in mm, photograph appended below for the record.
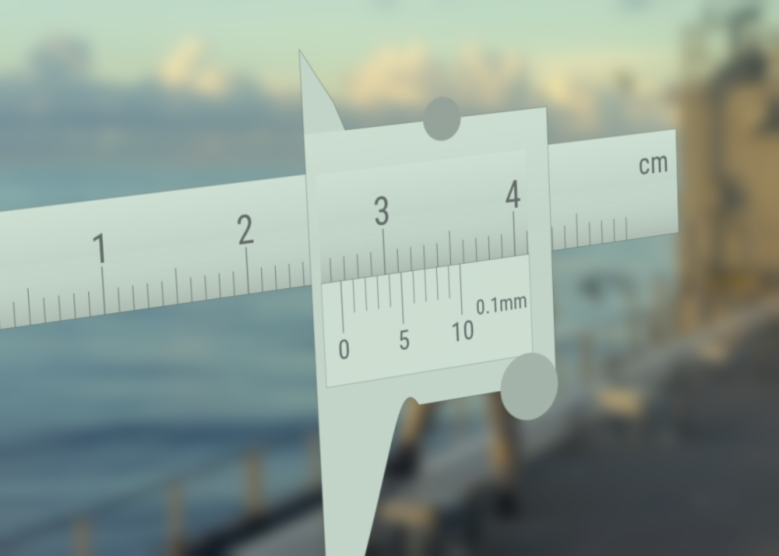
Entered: 26.7 mm
